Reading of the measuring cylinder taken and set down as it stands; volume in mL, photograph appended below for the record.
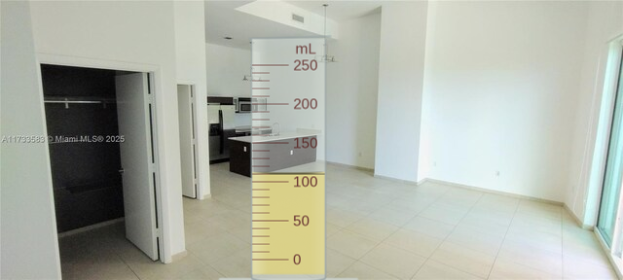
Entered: 110 mL
